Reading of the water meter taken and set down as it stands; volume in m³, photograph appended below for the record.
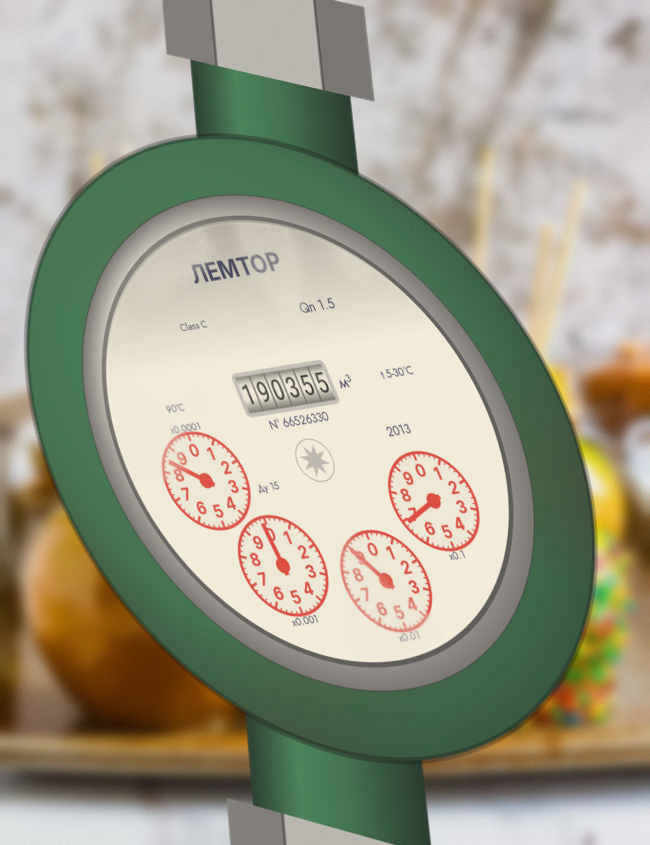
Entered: 190355.6898 m³
